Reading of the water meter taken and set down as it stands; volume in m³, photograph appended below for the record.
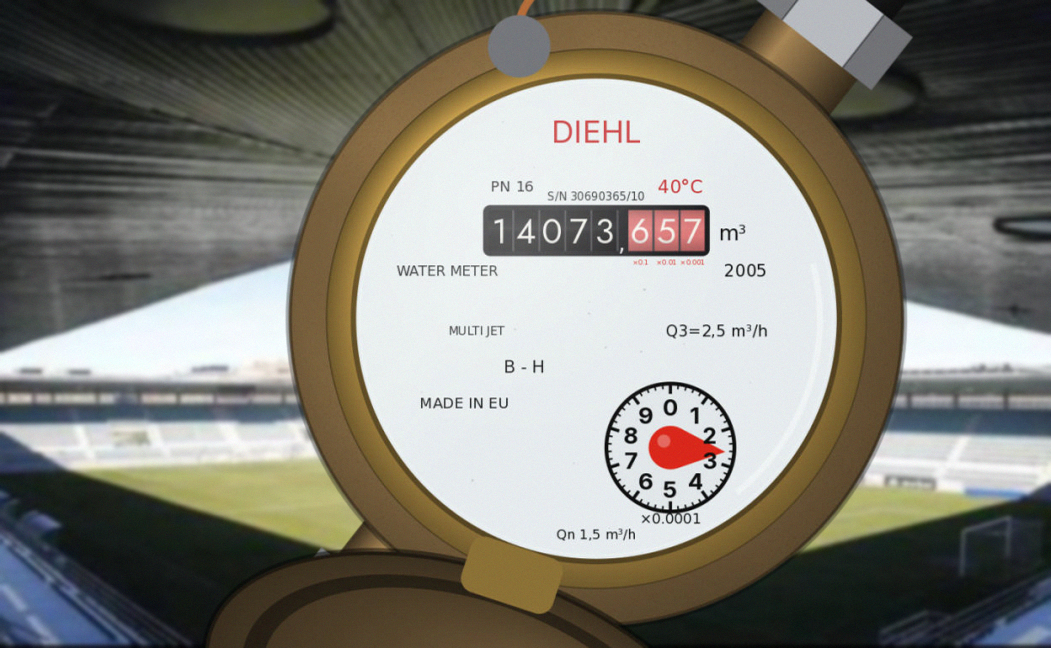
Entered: 14073.6572 m³
